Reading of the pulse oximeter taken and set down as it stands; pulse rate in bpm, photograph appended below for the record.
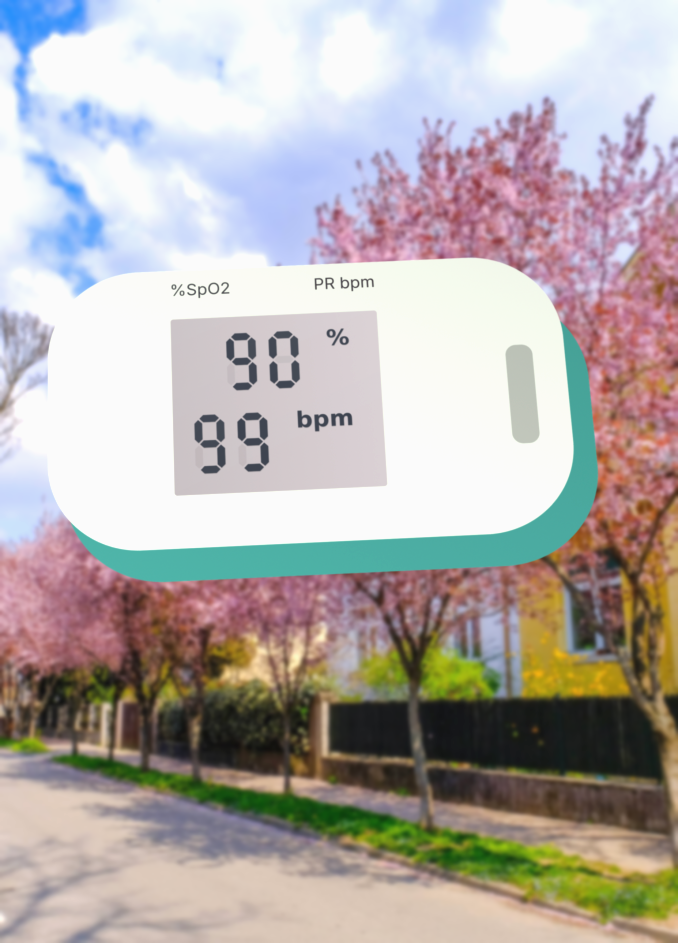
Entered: 99 bpm
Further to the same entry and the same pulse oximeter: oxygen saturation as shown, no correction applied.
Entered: 90 %
